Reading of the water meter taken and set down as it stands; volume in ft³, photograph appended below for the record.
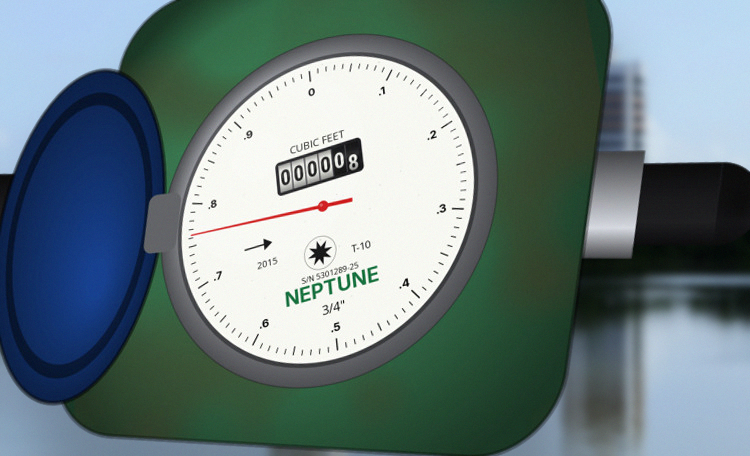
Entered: 7.76 ft³
